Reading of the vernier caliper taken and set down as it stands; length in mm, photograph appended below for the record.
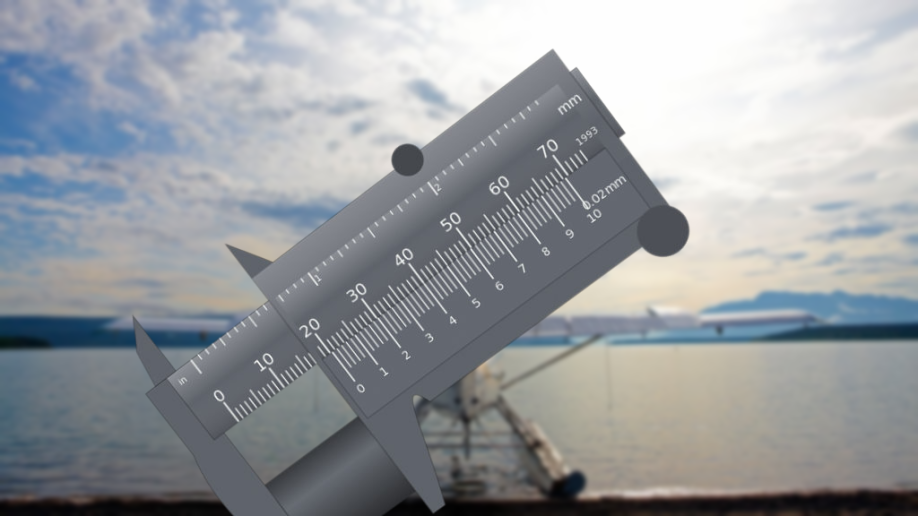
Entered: 20.4 mm
